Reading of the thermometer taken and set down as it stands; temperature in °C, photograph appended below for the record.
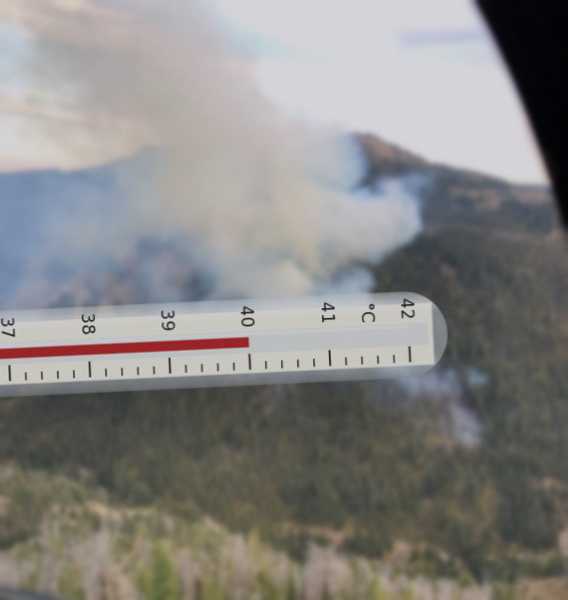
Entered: 40 °C
